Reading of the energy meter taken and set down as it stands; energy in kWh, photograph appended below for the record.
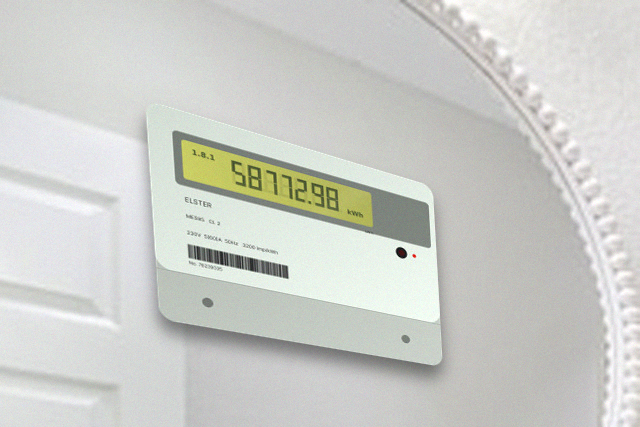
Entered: 58772.98 kWh
